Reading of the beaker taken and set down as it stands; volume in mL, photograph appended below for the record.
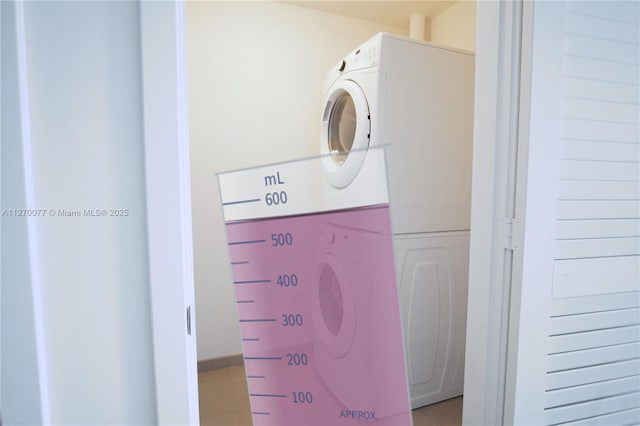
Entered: 550 mL
